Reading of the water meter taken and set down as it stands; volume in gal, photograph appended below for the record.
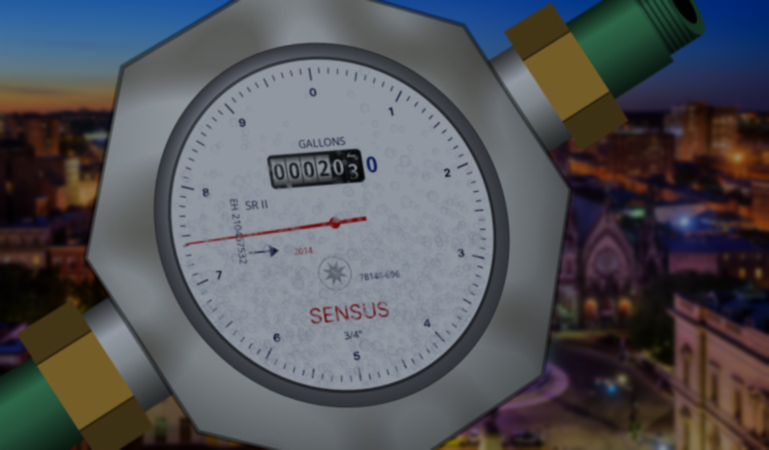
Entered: 2027.4 gal
